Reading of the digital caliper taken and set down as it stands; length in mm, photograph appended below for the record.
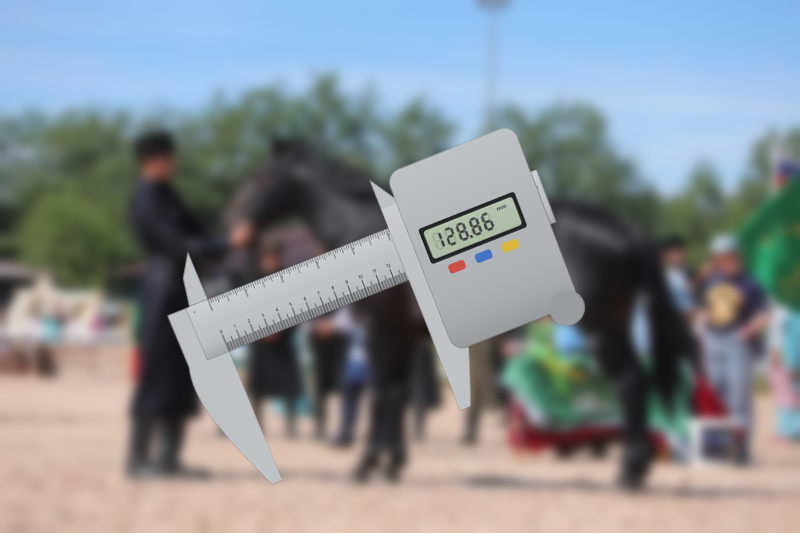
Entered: 128.86 mm
